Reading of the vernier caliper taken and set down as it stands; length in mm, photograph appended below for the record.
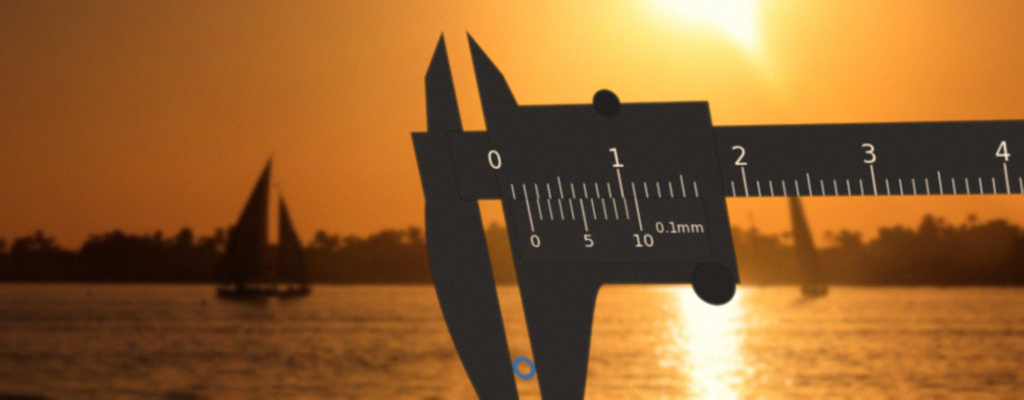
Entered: 2.0 mm
